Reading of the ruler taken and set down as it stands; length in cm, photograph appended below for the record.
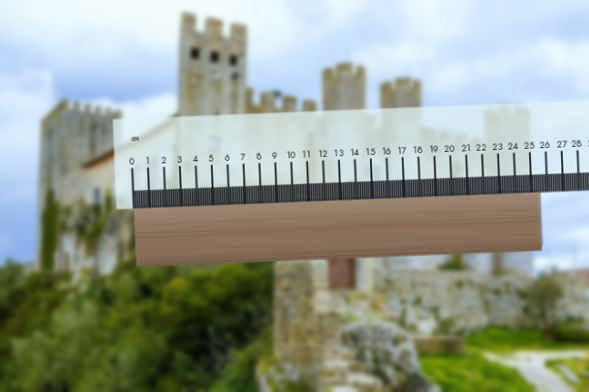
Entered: 25.5 cm
